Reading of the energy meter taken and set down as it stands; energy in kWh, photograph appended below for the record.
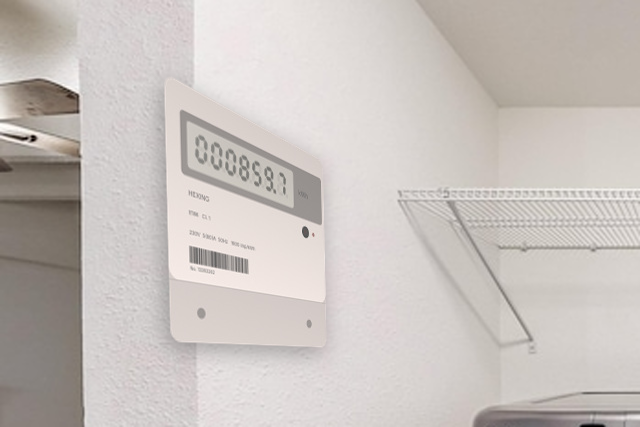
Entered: 859.7 kWh
